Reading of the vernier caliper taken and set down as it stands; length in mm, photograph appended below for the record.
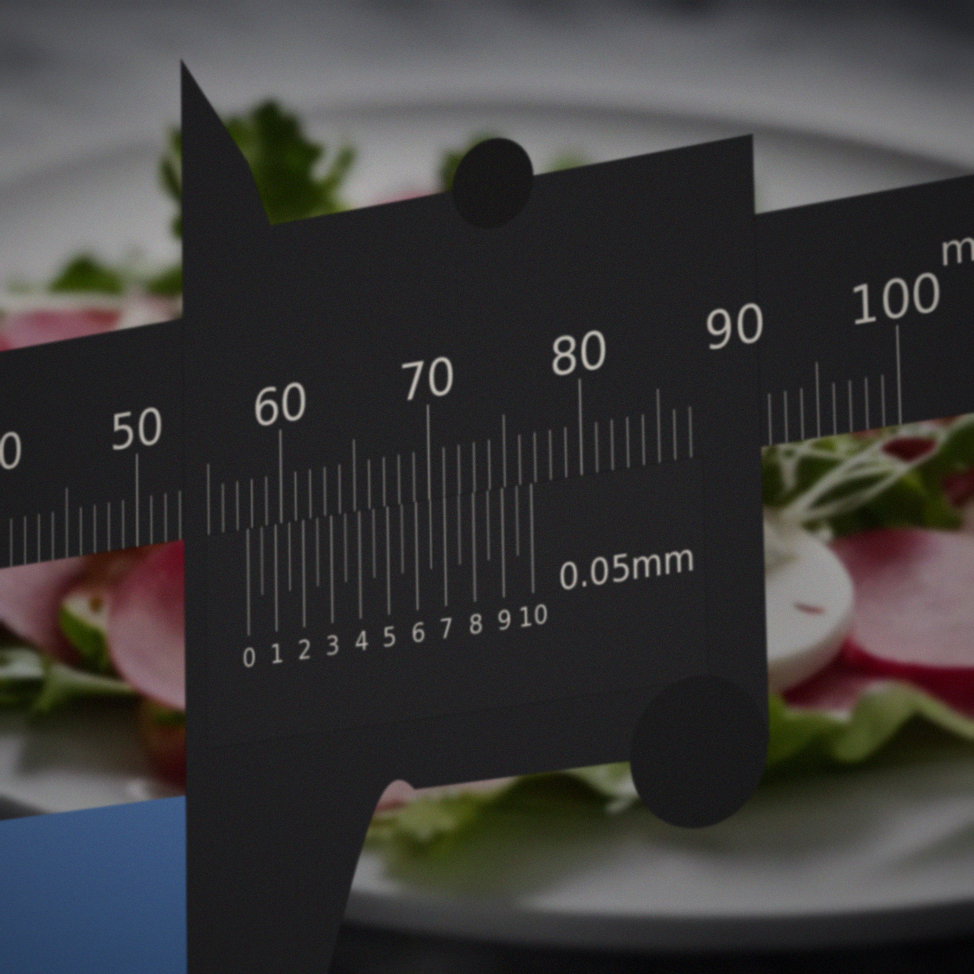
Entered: 57.7 mm
